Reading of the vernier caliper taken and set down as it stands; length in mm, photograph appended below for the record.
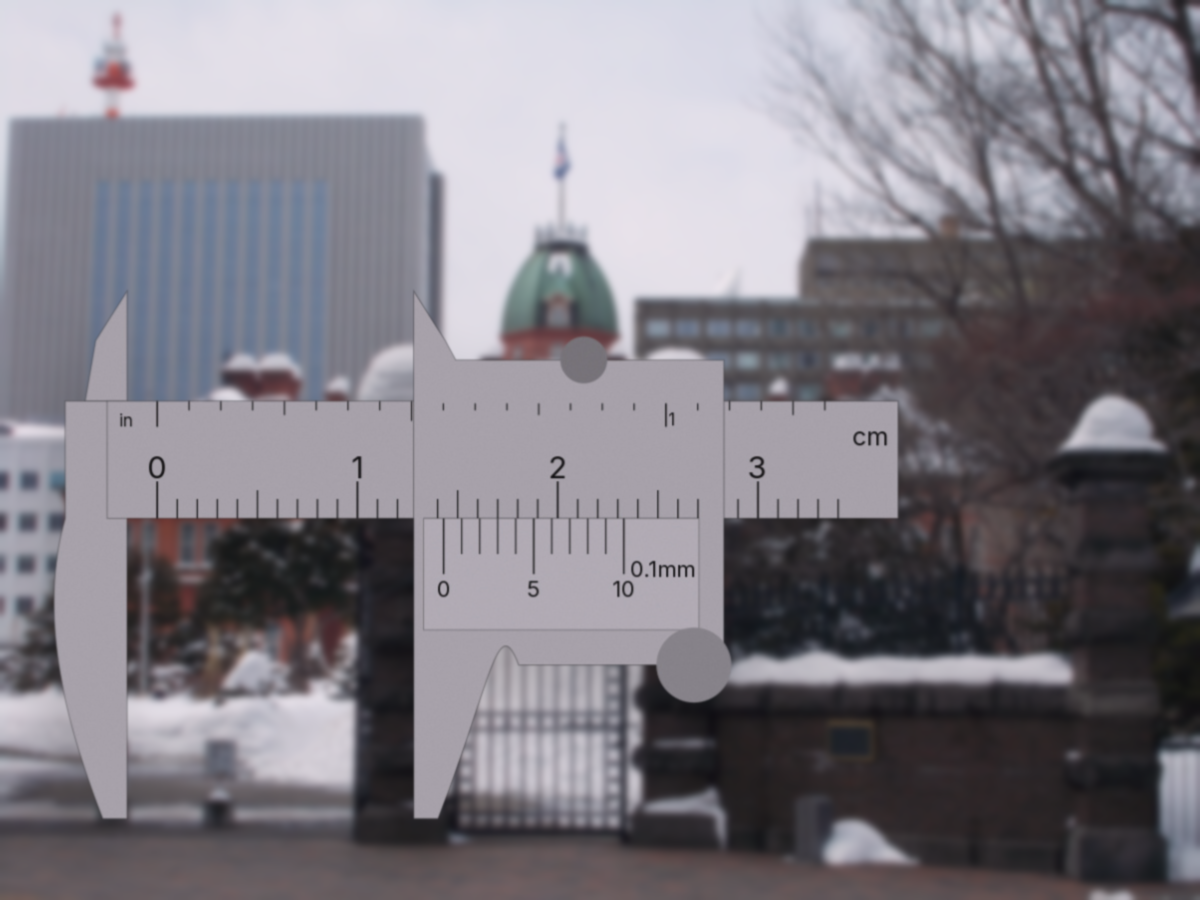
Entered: 14.3 mm
